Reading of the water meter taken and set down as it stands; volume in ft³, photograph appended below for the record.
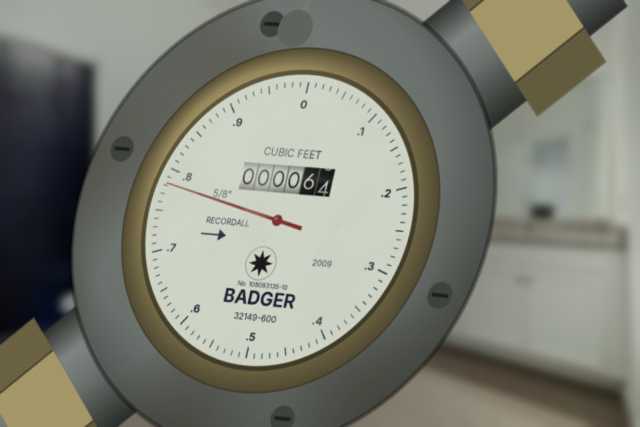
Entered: 63.78 ft³
